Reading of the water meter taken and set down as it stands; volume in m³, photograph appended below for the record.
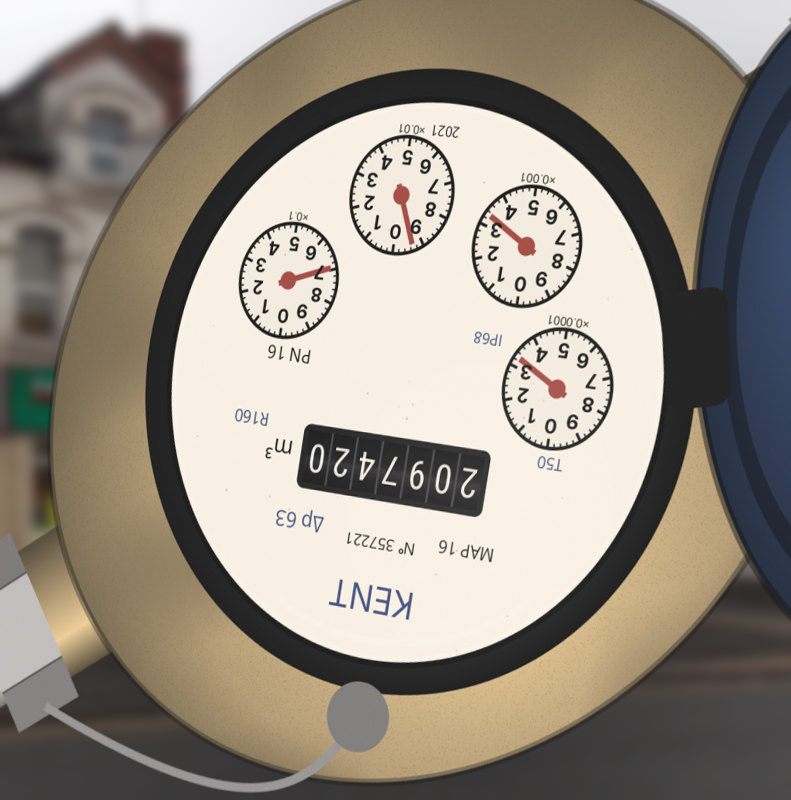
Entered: 2097420.6933 m³
